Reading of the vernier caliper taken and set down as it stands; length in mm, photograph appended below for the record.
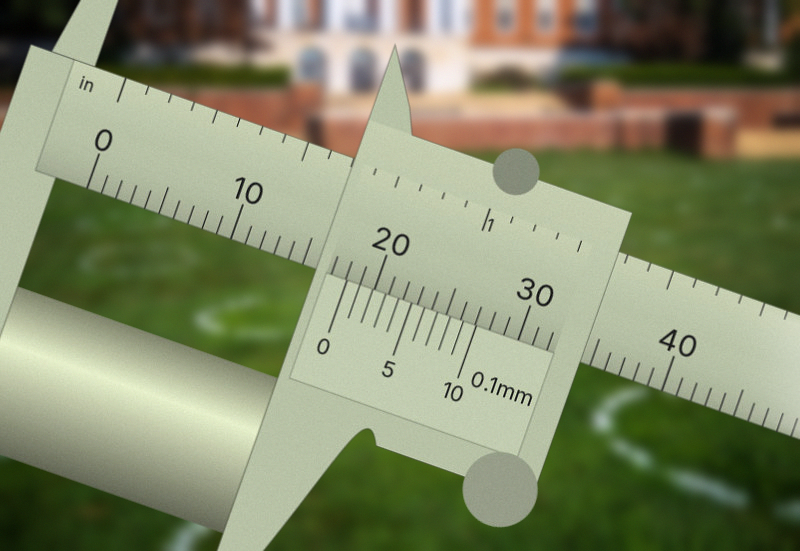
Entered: 18.1 mm
